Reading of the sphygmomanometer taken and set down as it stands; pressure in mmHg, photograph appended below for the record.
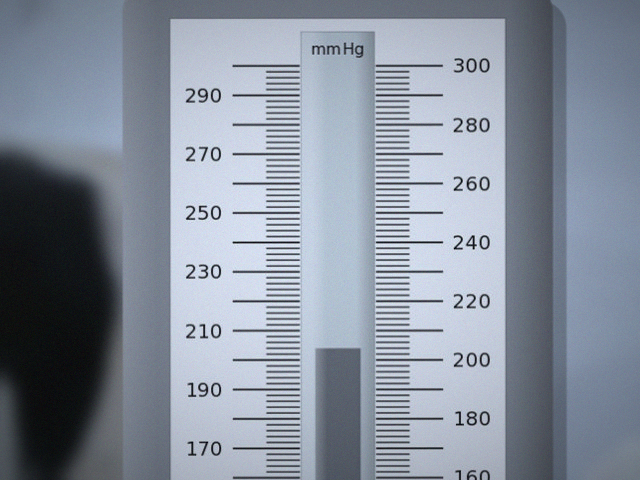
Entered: 204 mmHg
